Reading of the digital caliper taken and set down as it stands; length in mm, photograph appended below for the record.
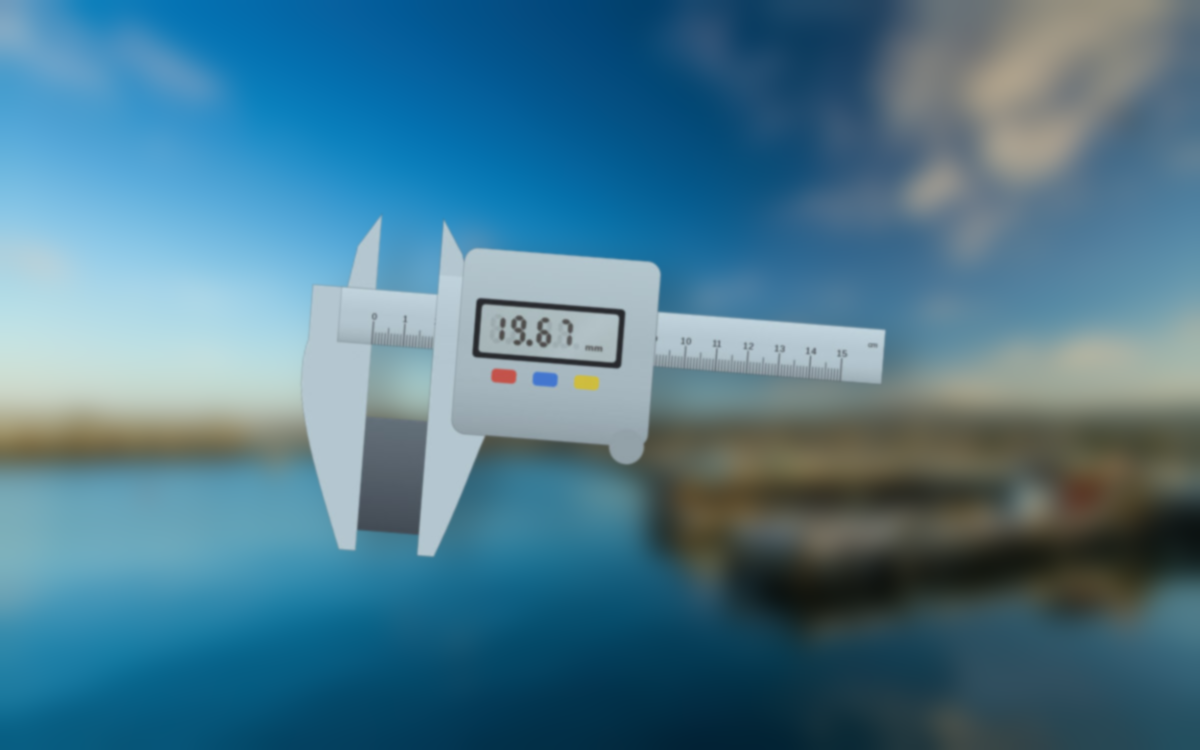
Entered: 19.67 mm
